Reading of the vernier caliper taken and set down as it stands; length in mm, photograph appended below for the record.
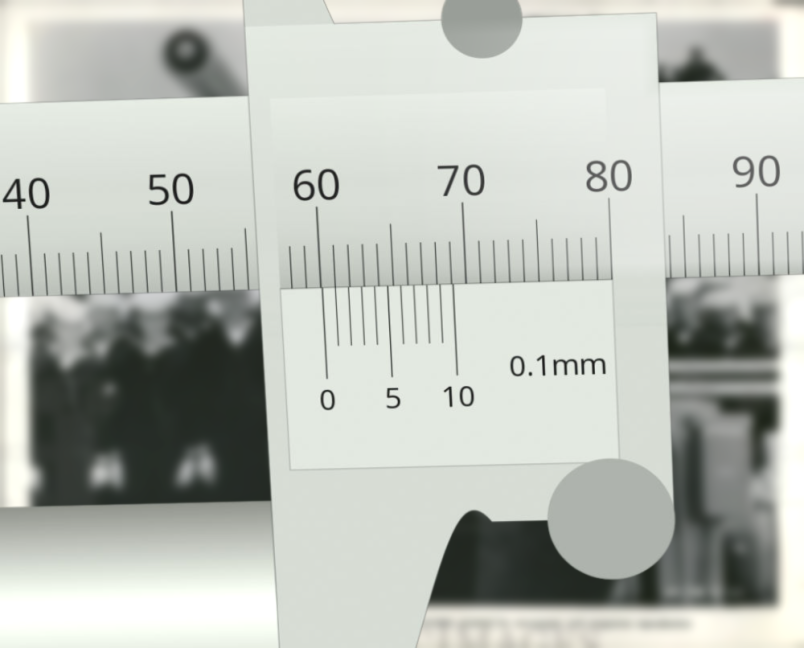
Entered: 60.1 mm
